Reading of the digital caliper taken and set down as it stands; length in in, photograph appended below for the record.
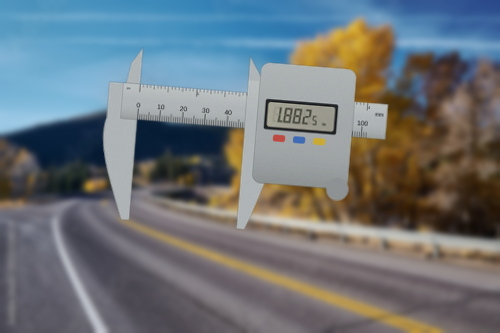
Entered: 1.8825 in
